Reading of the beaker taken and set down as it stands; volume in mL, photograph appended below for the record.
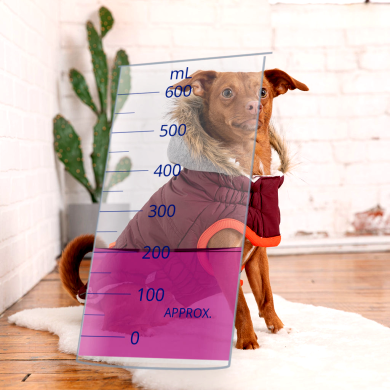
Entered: 200 mL
